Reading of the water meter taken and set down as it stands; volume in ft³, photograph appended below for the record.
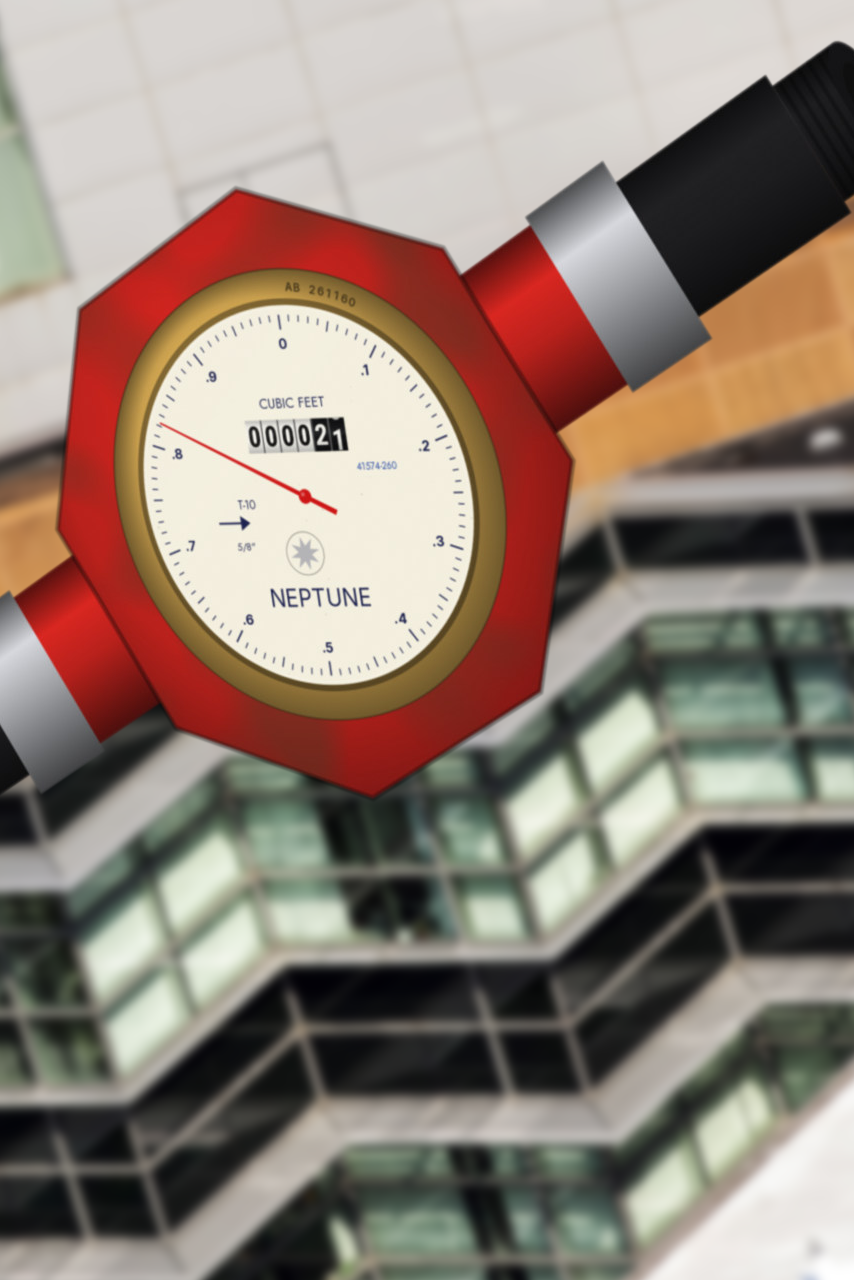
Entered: 20.82 ft³
